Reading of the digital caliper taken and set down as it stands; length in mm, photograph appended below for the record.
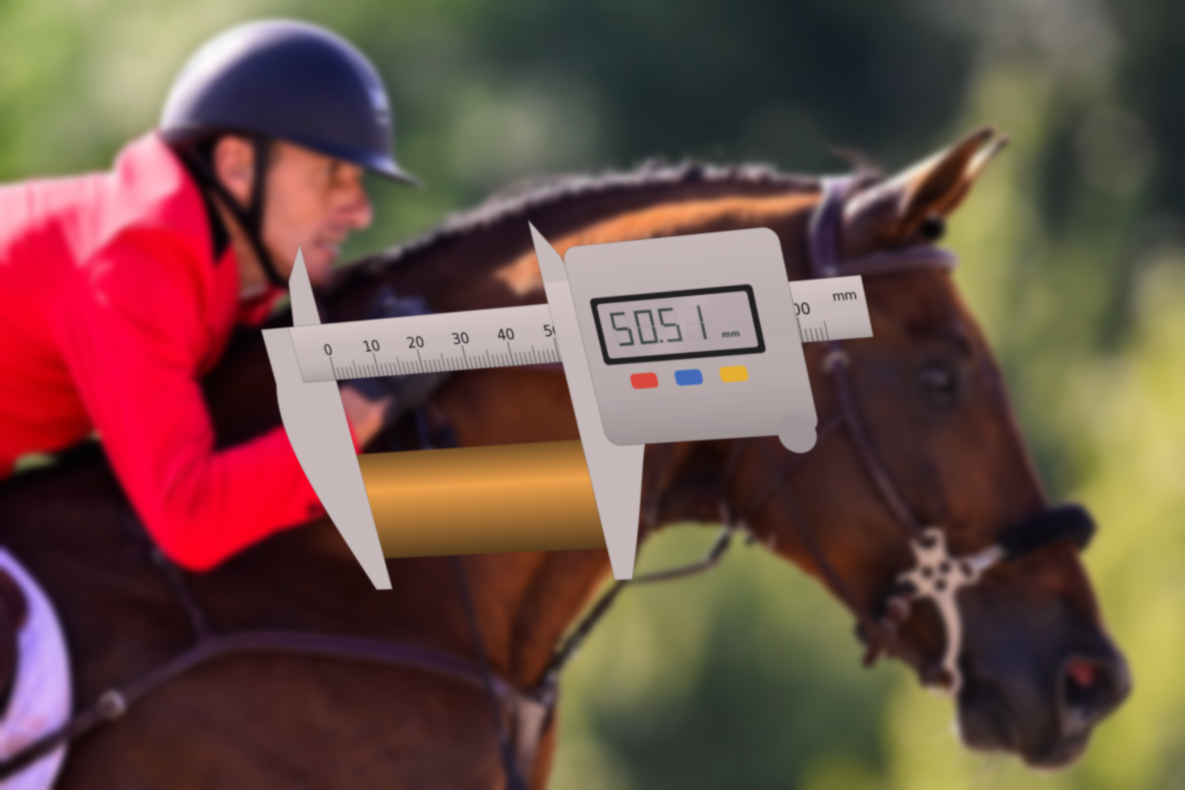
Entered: 50.51 mm
